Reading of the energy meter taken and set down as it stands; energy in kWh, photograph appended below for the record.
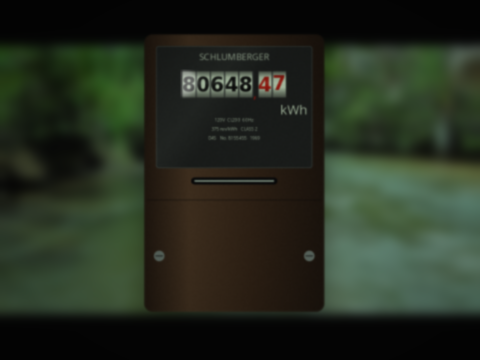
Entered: 80648.47 kWh
